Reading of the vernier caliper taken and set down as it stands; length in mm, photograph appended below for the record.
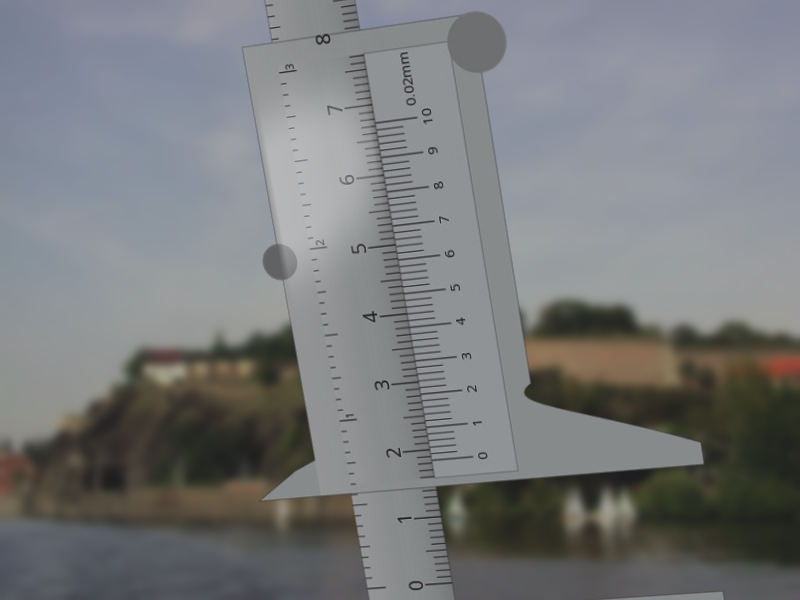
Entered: 18.4 mm
